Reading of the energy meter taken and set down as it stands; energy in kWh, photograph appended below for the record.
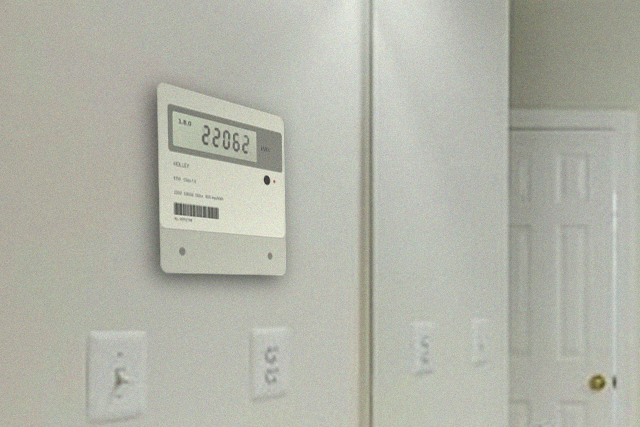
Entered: 22062 kWh
